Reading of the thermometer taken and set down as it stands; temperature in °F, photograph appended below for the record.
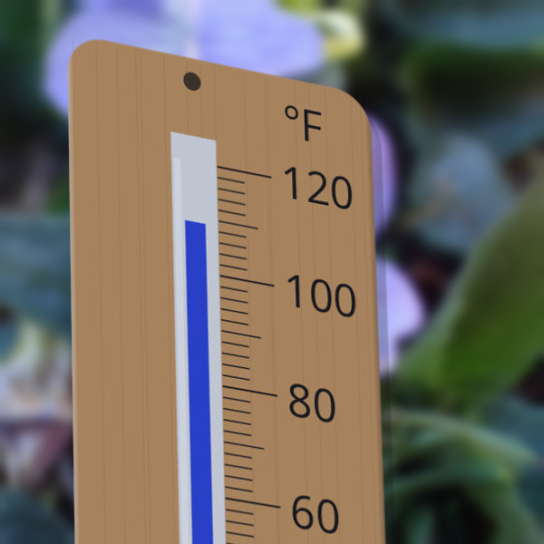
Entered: 109 °F
